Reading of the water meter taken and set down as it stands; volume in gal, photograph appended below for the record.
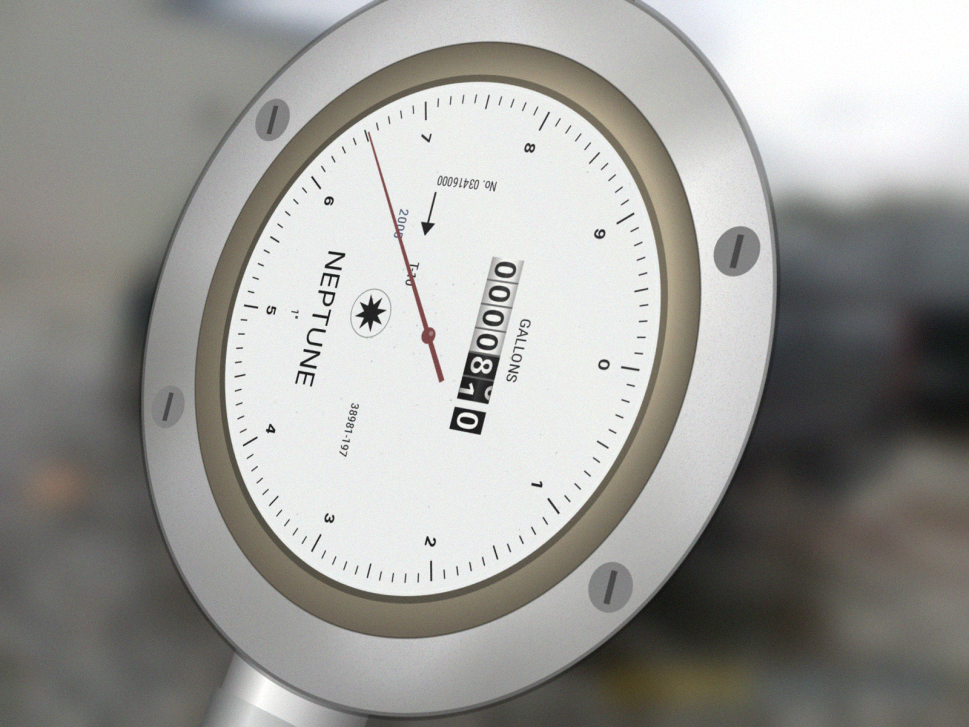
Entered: 806.5 gal
